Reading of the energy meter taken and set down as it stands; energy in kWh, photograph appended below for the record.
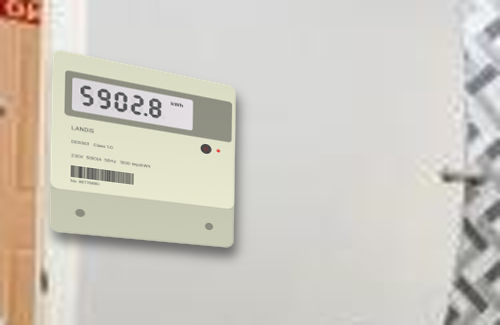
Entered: 5902.8 kWh
